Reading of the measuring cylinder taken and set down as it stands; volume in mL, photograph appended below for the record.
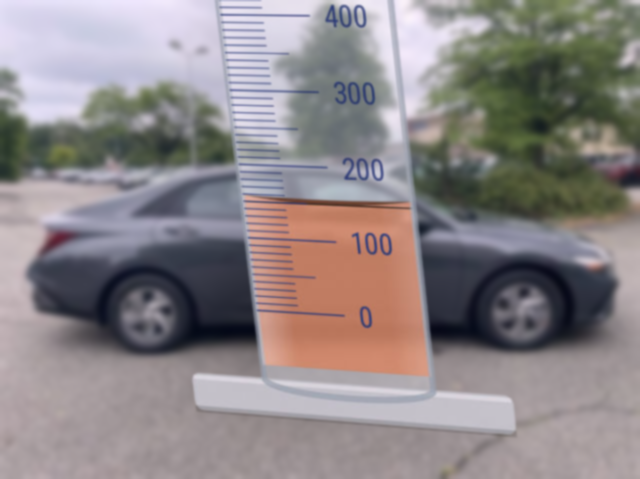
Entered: 150 mL
